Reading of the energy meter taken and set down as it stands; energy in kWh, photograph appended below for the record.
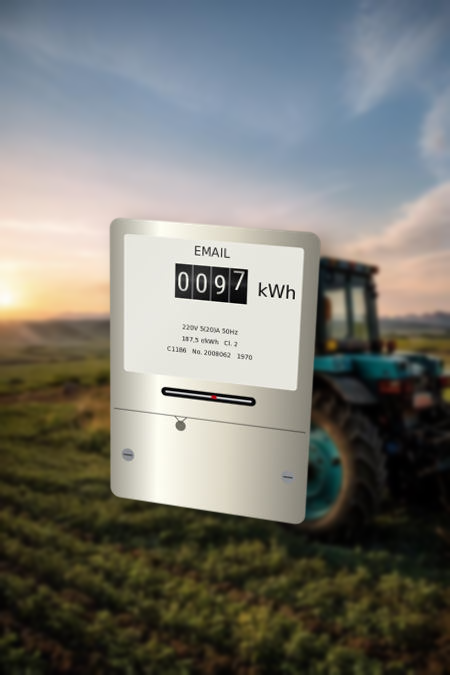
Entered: 97 kWh
